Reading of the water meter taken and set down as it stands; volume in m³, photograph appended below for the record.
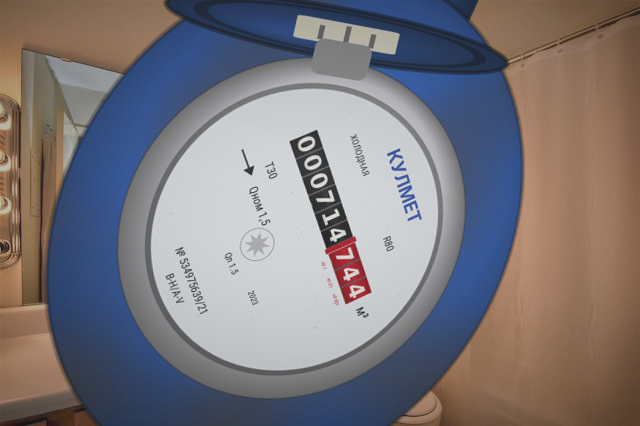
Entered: 714.744 m³
